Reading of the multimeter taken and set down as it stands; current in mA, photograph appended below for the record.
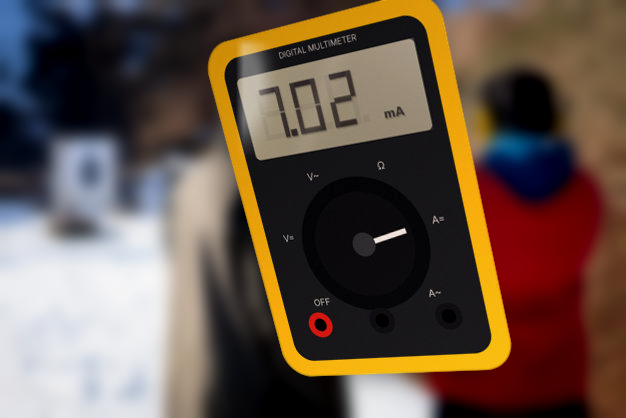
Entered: 7.02 mA
